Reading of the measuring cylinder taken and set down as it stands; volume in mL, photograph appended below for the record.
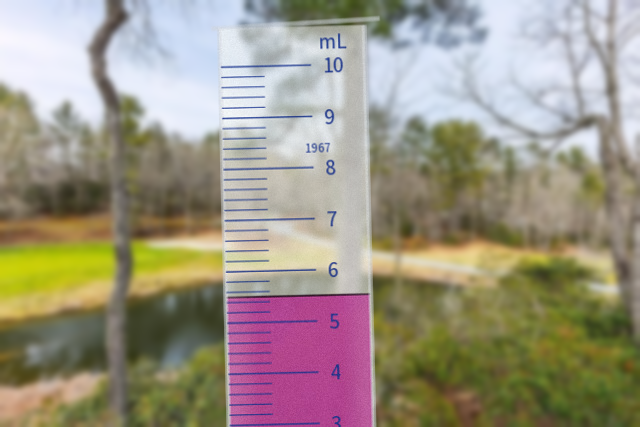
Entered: 5.5 mL
